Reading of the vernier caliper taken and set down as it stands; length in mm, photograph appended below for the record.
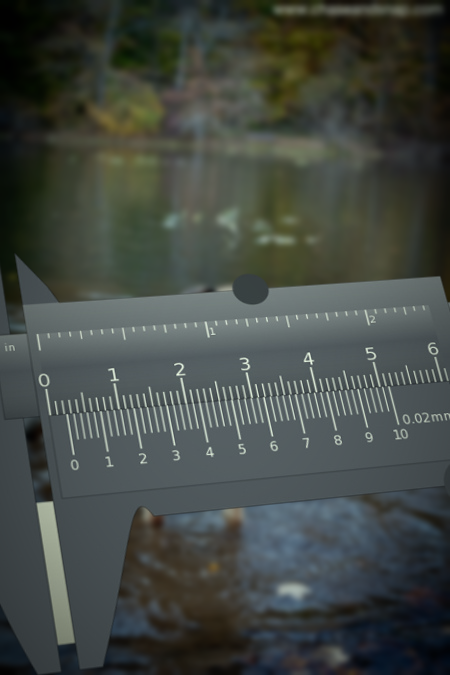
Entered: 2.4 mm
